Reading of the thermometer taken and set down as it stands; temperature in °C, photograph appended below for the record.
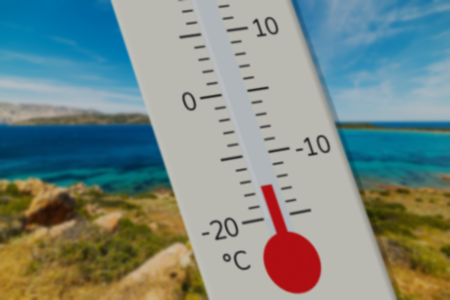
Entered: -15 °C
